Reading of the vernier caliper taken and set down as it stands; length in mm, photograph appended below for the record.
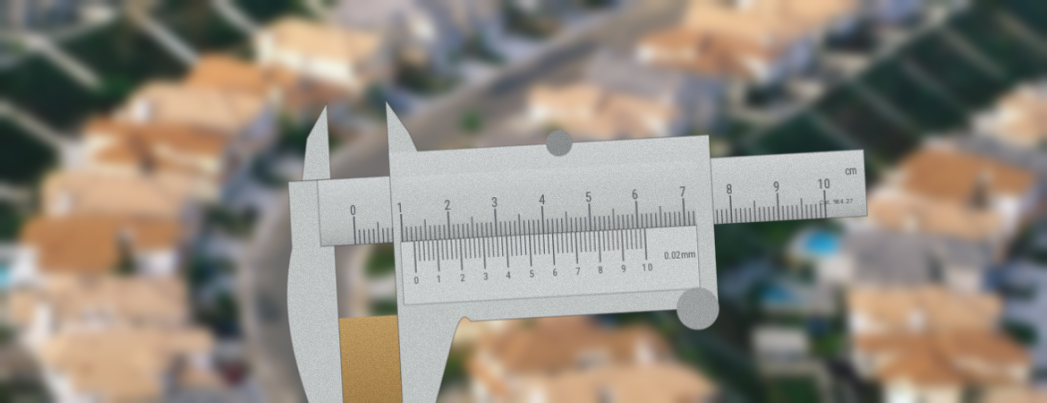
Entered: 12.5 mm
